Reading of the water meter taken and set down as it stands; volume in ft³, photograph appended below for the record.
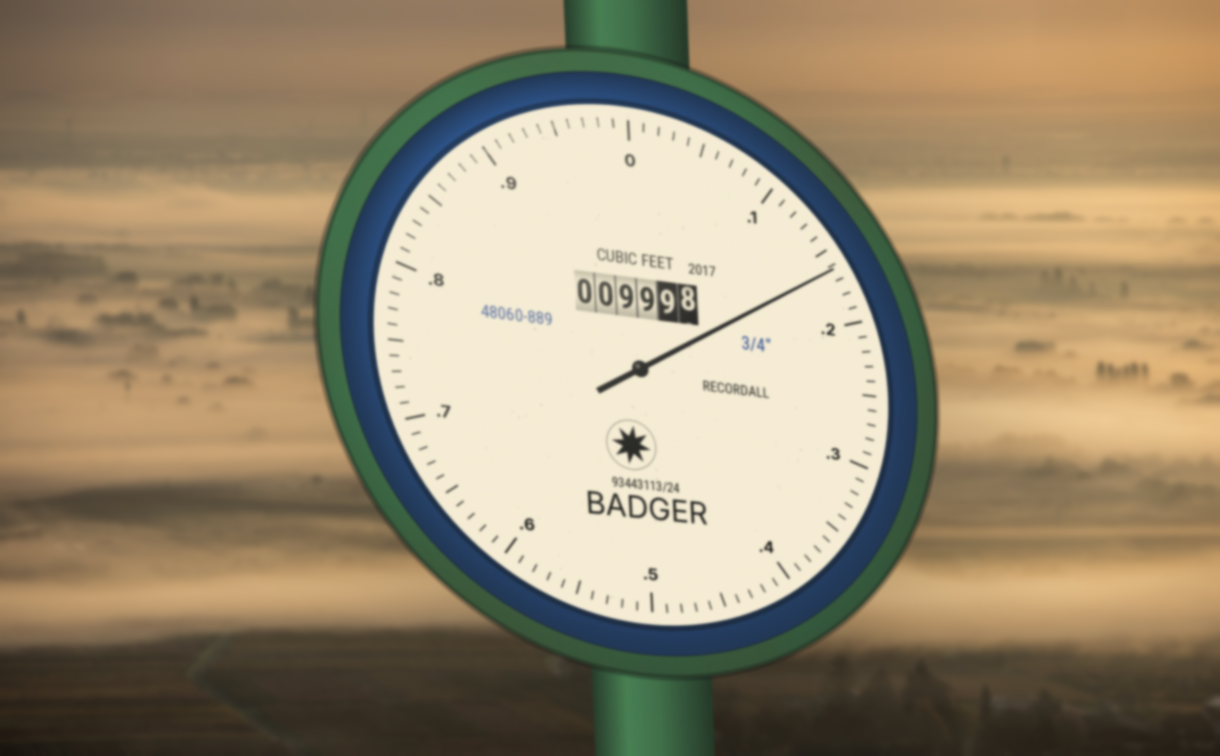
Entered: 9998.16 ft³
